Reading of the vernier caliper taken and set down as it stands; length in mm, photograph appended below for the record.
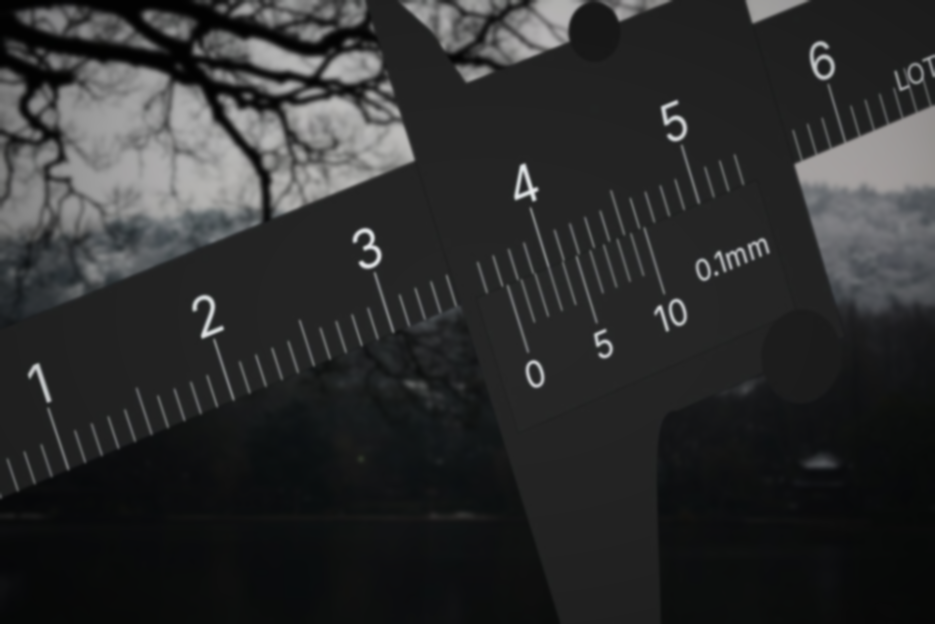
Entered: 37.3 mm
